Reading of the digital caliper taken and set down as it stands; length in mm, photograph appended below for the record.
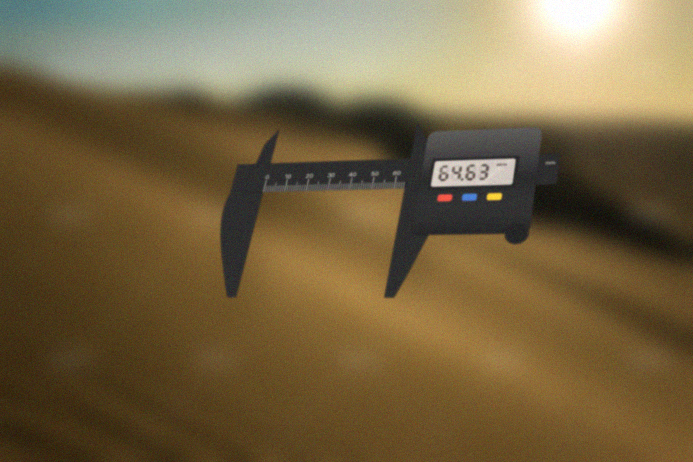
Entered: 64.63 mm
